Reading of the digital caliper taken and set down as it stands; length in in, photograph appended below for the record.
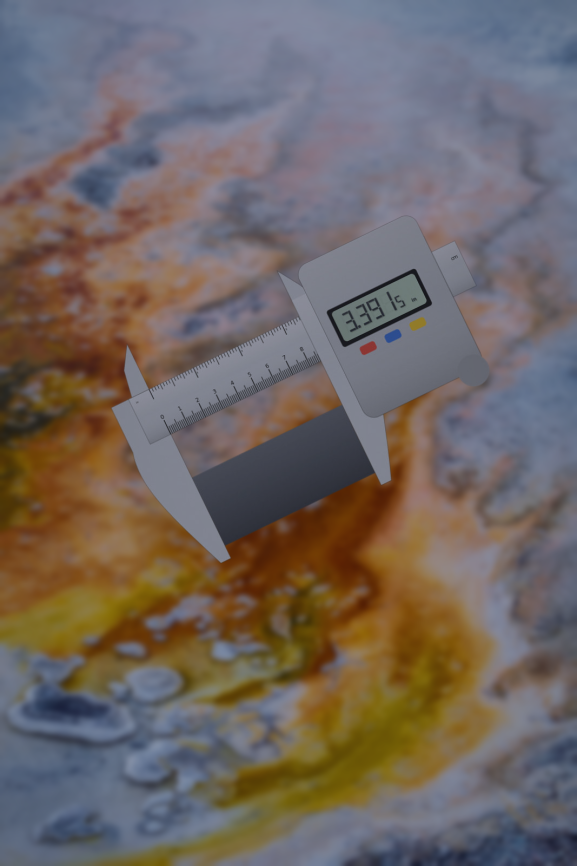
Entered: 3.3915 in
